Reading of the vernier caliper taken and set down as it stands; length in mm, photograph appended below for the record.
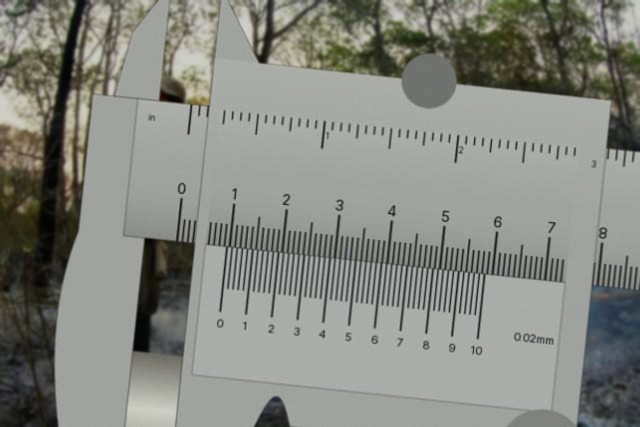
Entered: 9.5 mm
